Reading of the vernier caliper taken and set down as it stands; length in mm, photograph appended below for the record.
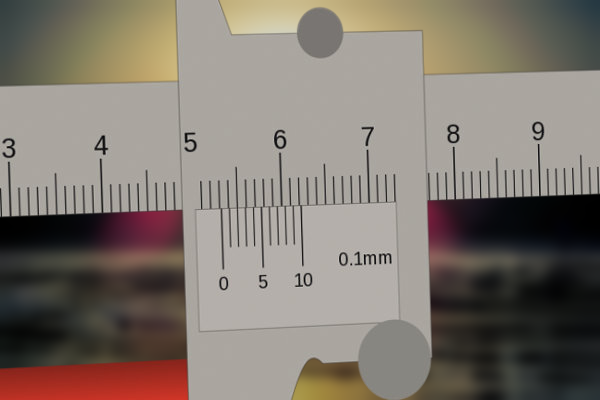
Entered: 53.2 mm
